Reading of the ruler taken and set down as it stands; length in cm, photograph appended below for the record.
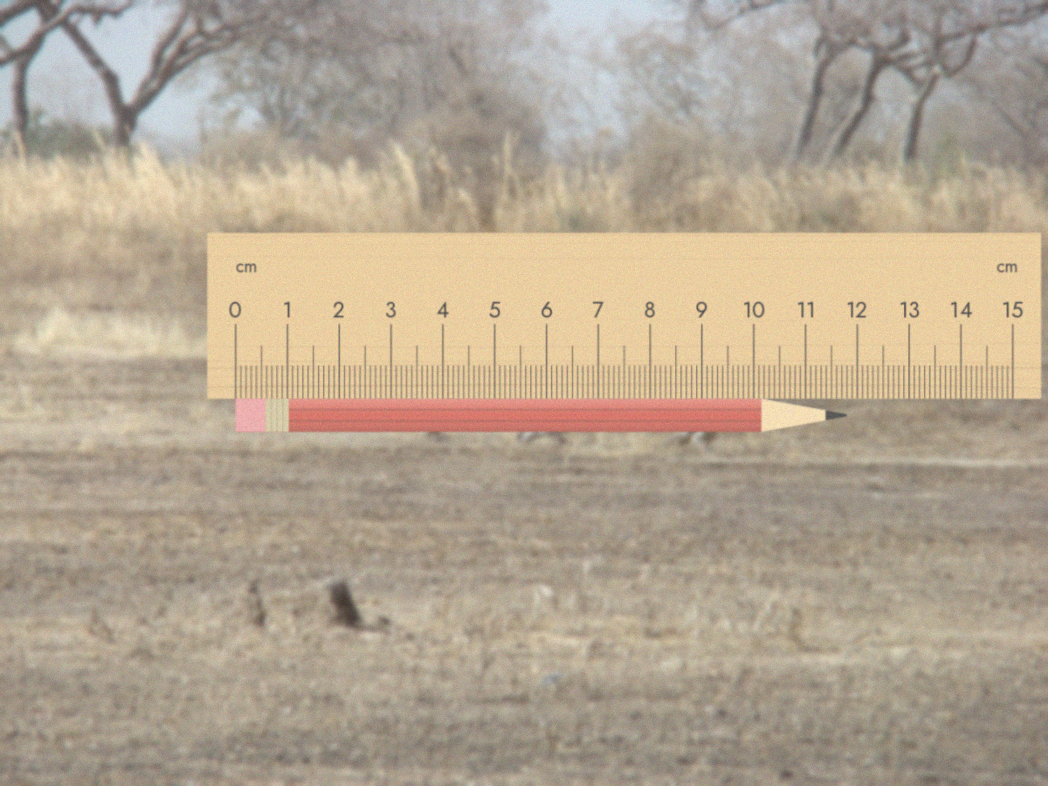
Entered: 11.8 cm
